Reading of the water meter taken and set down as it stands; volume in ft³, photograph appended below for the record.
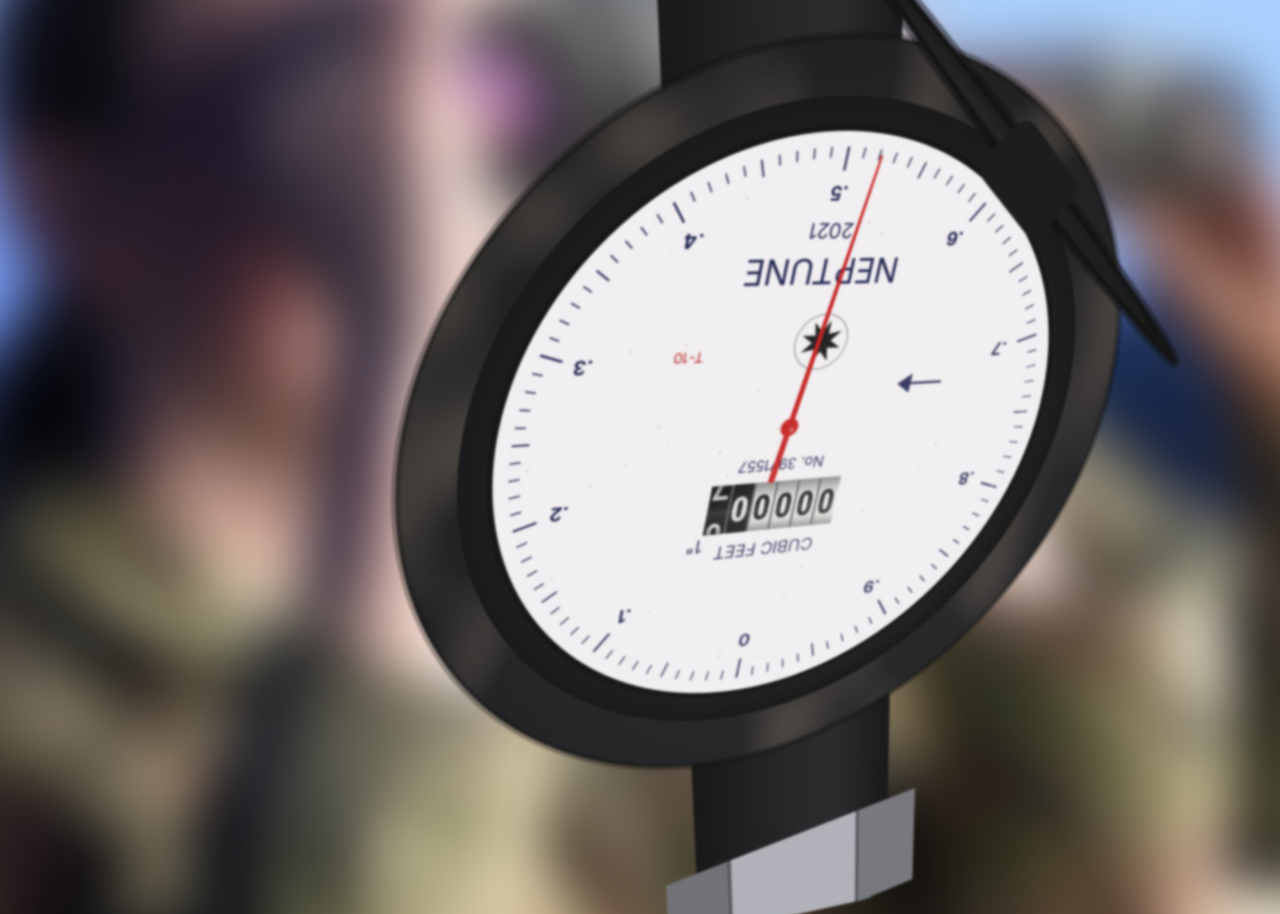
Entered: 6.52 ft³
